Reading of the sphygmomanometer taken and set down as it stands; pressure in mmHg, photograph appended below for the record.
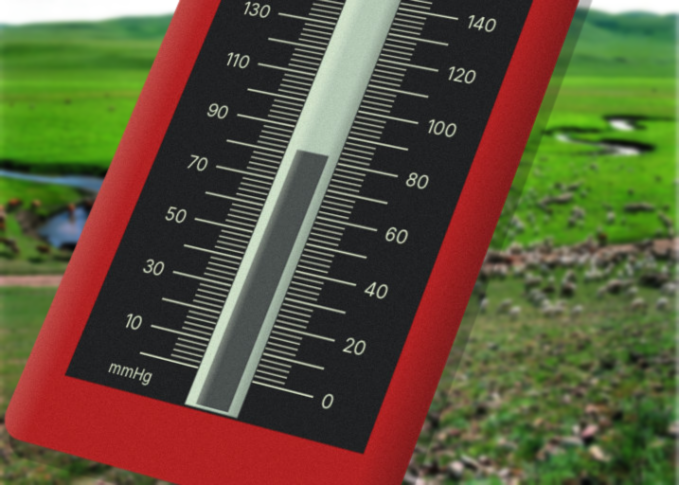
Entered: 82 mmHg
